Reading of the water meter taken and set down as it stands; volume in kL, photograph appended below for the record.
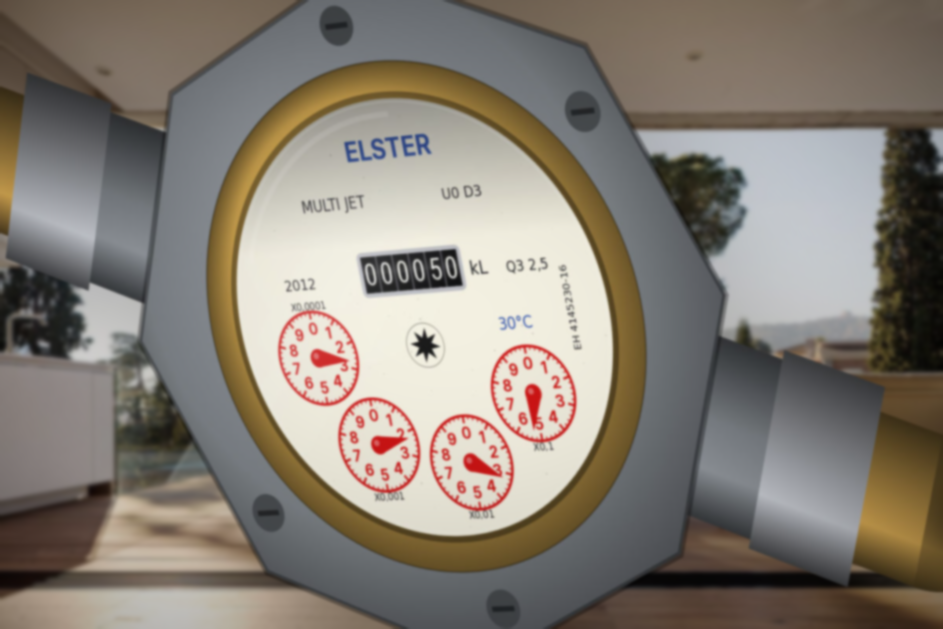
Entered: 50.5322 kL
